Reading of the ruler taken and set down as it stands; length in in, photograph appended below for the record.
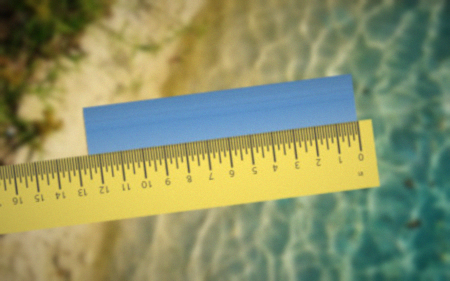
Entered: 12.5 in
